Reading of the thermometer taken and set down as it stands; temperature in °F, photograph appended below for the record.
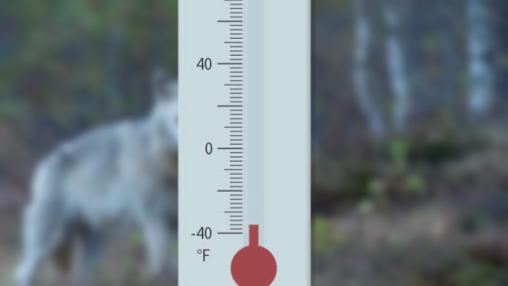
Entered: -36 °F
